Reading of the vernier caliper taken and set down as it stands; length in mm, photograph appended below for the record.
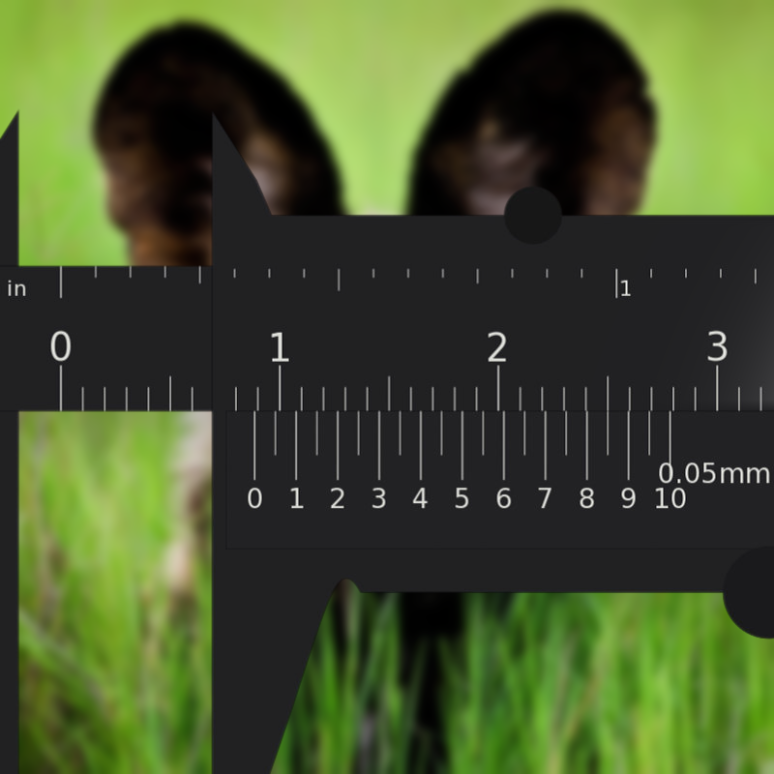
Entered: 8.85 mm
